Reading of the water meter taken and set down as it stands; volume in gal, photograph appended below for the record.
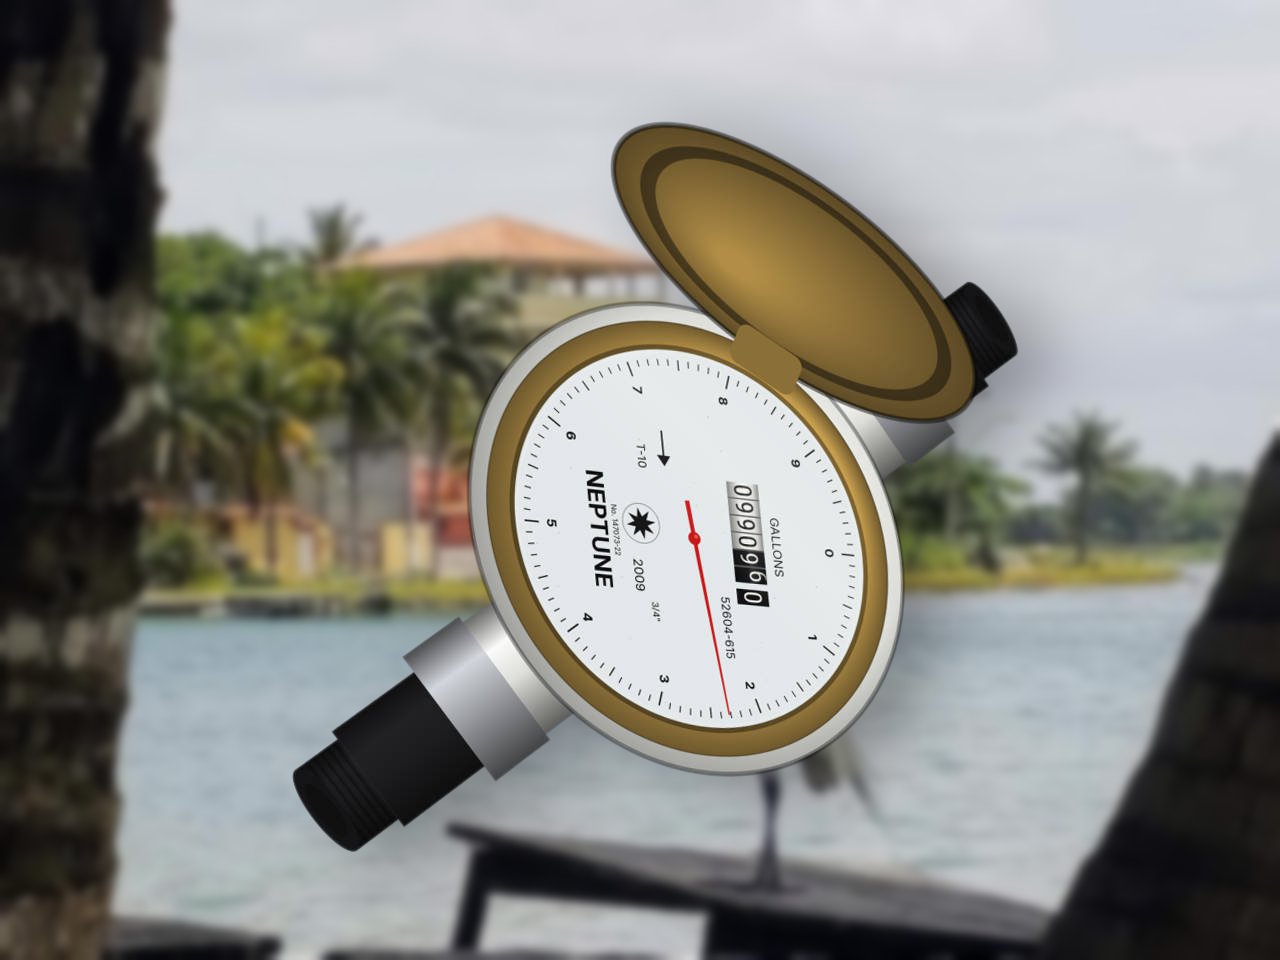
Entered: 990962.3 gal
